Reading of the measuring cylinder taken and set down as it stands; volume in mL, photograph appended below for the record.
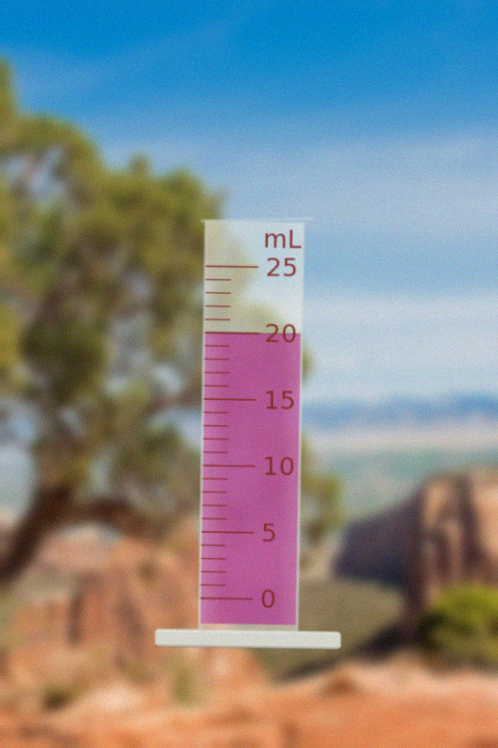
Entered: 20 mL
